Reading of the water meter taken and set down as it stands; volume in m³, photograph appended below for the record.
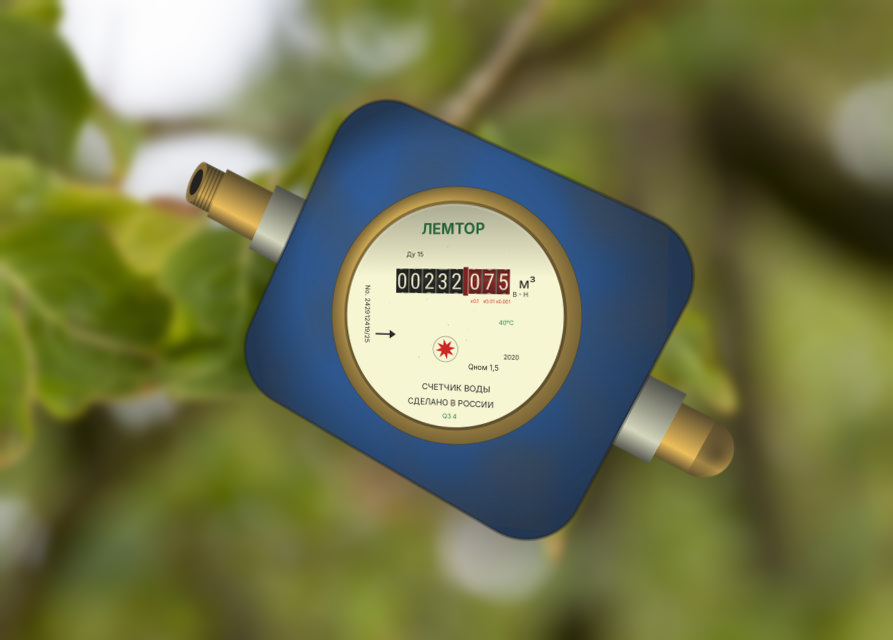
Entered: 232.075 m³
